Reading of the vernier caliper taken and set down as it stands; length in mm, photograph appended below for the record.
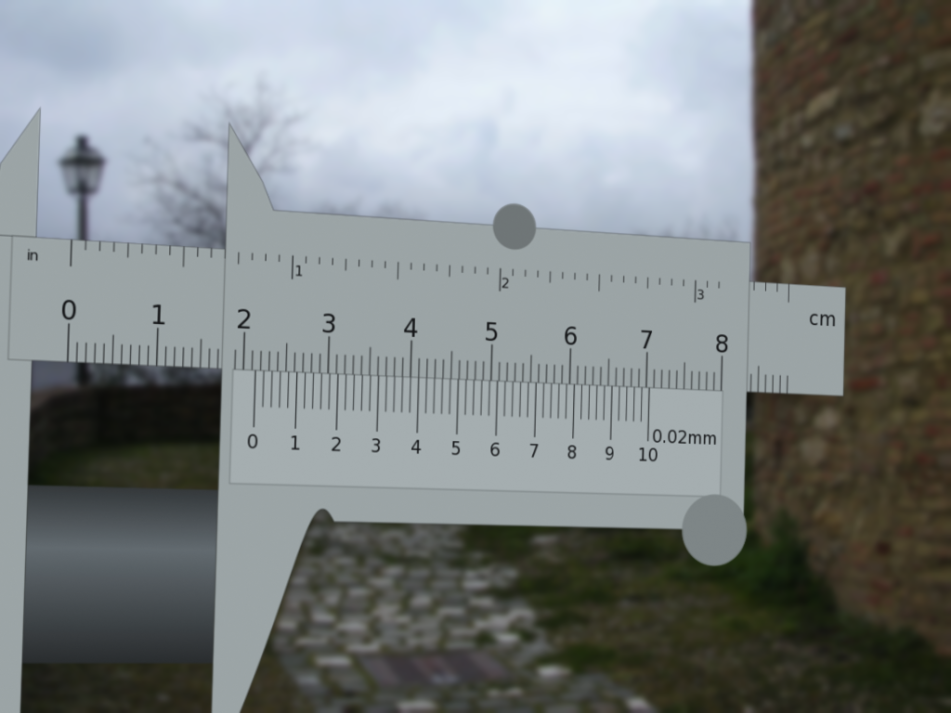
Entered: 21.4 mm
